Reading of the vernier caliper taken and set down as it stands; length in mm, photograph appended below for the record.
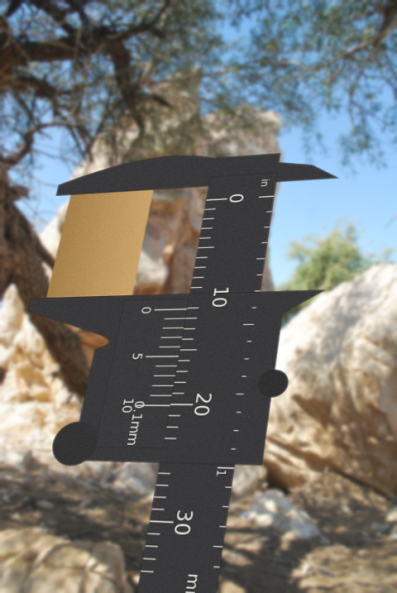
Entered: 11.1 mm
